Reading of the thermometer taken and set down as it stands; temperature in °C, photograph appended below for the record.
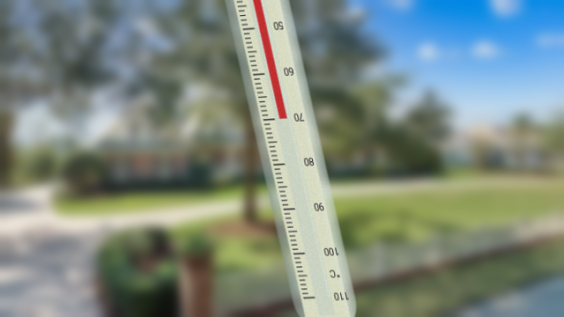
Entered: 70 °C
